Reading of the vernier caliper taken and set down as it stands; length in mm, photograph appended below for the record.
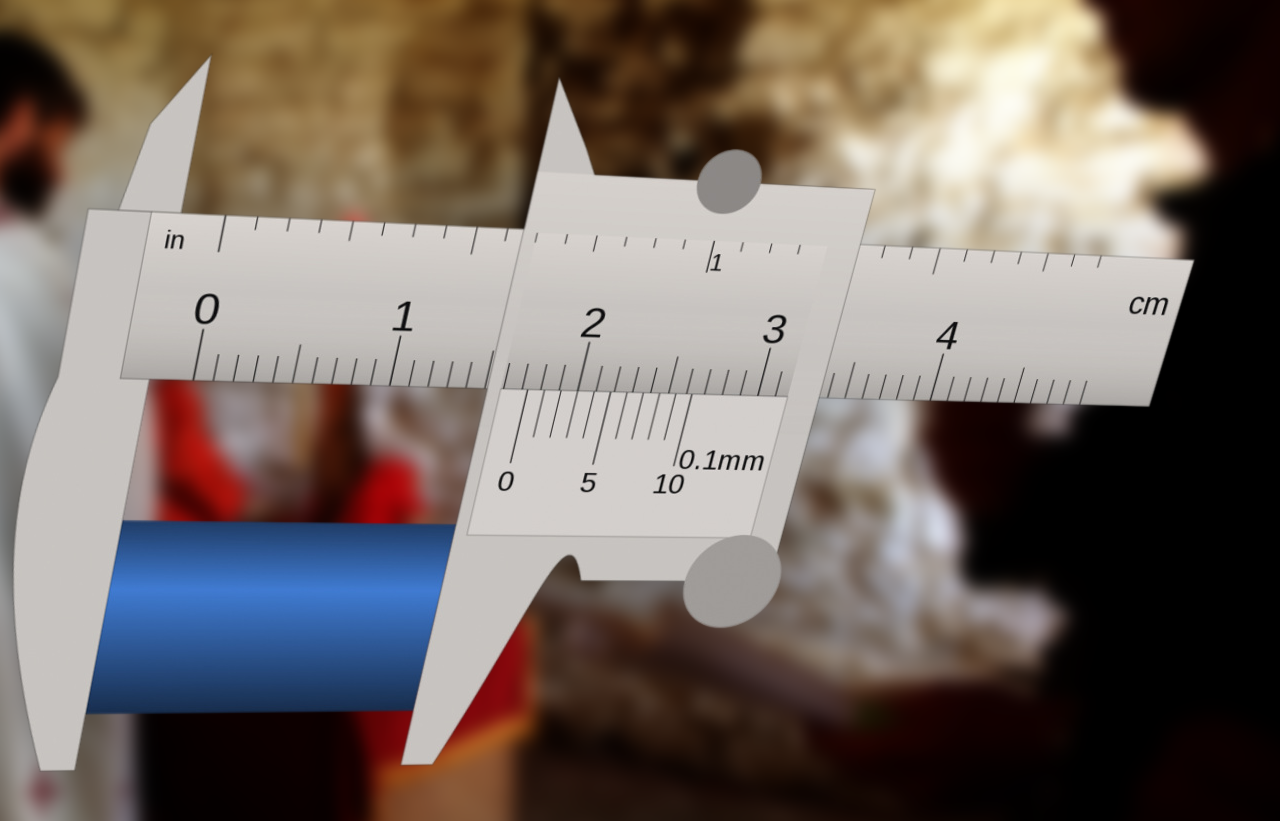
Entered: 17.3 mm
